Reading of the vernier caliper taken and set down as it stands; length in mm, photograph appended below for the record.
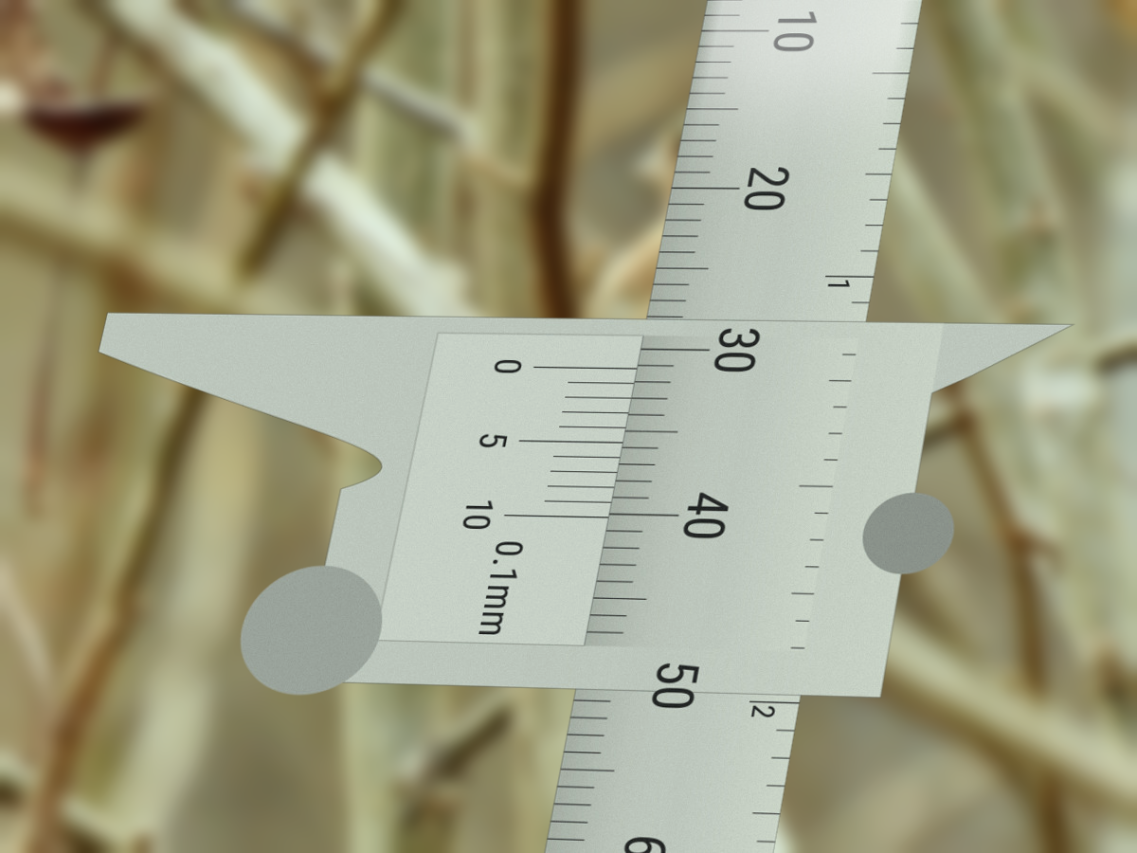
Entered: 31.2 mm
